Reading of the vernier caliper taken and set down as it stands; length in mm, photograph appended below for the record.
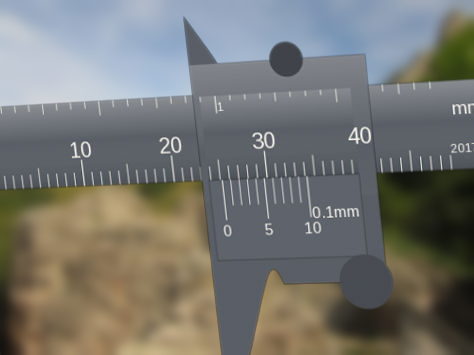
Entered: 25.2 mm
